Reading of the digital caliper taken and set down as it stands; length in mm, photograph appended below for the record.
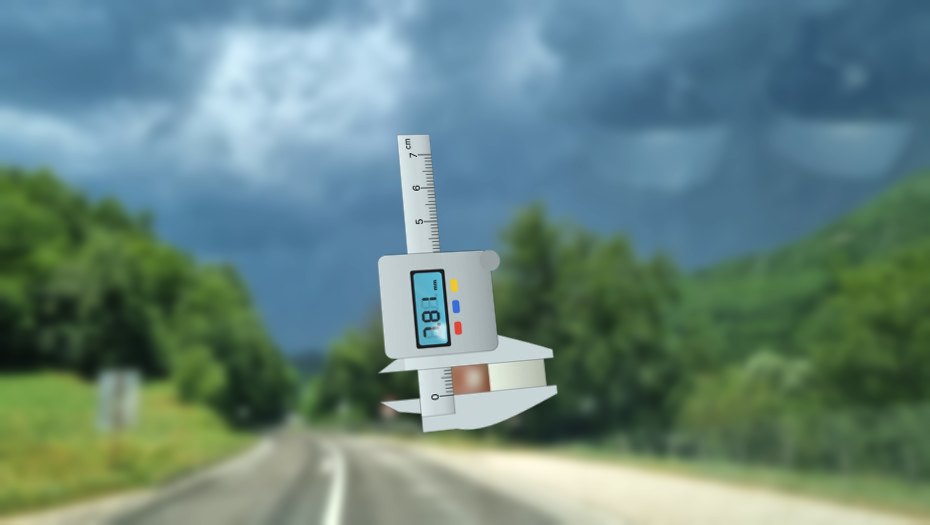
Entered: 7.81 mm
